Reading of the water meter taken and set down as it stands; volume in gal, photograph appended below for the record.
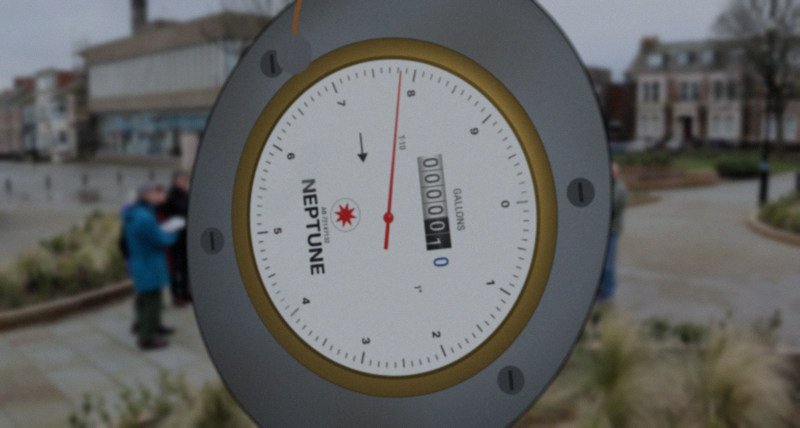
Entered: 7.8 gal
